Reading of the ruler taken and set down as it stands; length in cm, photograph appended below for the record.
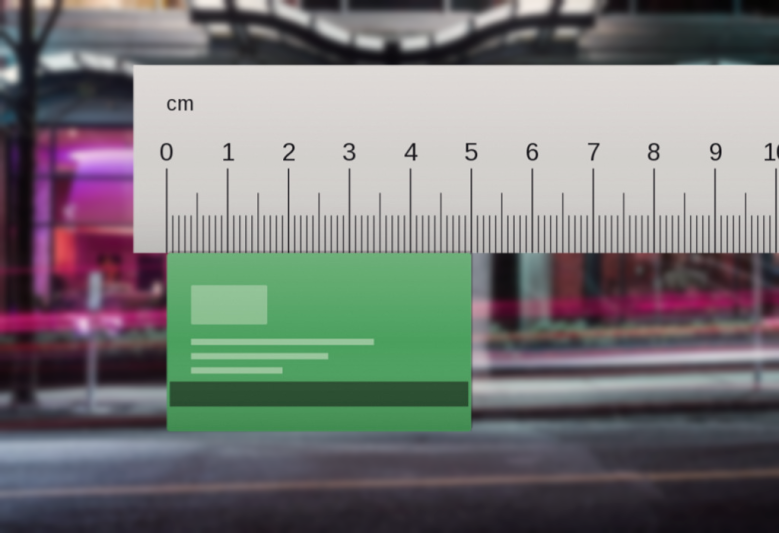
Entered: 5 cm
